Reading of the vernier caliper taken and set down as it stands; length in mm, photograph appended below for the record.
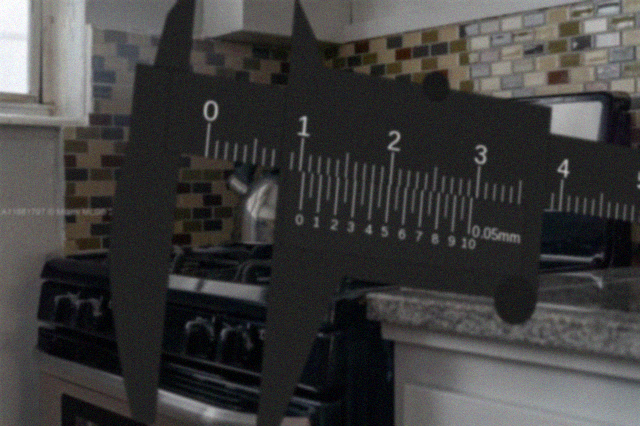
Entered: 10.4 mm
